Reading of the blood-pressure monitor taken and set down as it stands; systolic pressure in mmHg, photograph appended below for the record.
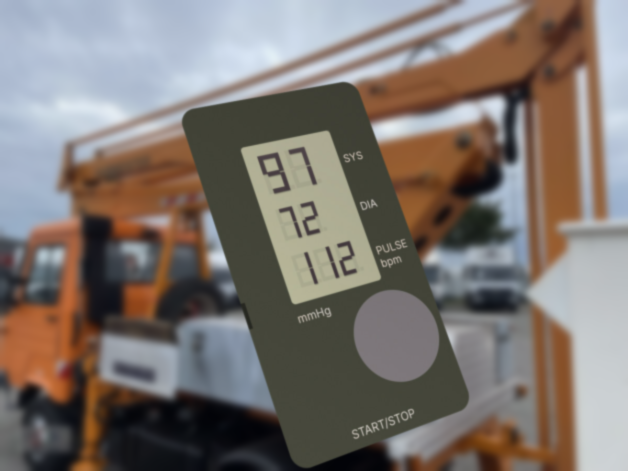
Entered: 97 mmHg
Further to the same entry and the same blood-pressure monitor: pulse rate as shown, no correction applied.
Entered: 112 bpm
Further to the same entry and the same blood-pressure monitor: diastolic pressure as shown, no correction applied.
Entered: 72 mmHg
